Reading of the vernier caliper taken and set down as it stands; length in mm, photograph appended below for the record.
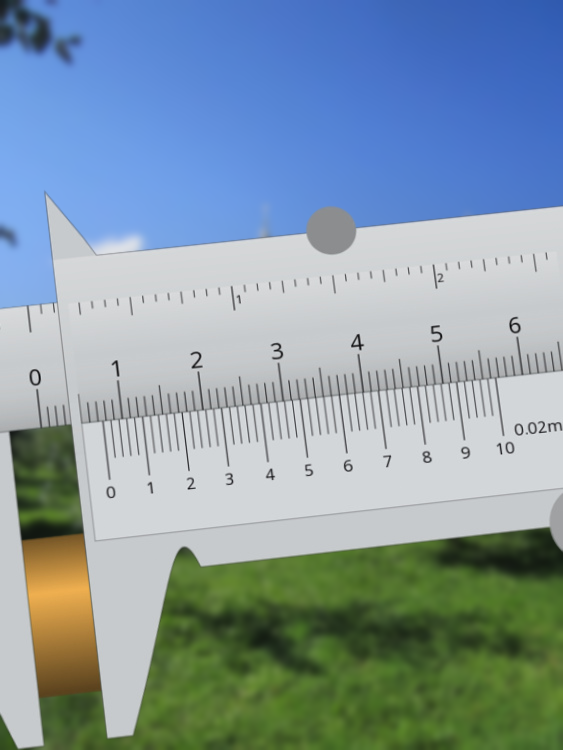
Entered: 7.6 mm
